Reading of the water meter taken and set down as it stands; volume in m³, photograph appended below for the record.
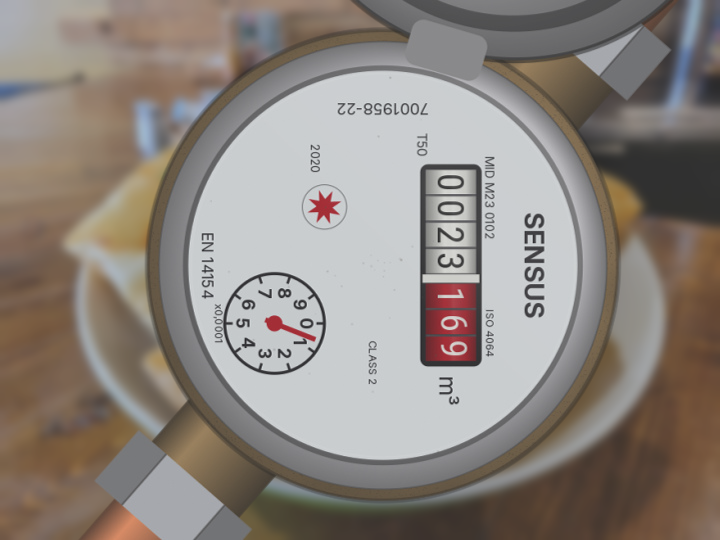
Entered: 23.1690 m³
